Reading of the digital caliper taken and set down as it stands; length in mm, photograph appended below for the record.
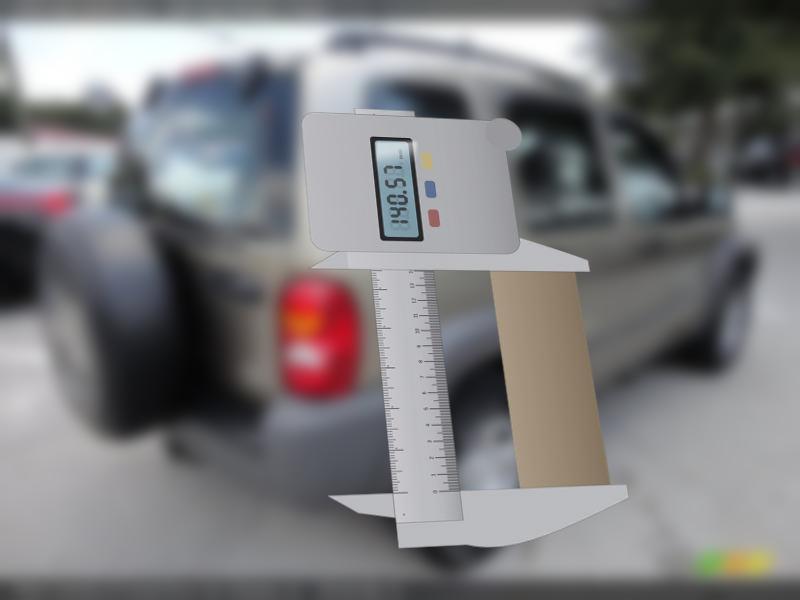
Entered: 140.57 mm
